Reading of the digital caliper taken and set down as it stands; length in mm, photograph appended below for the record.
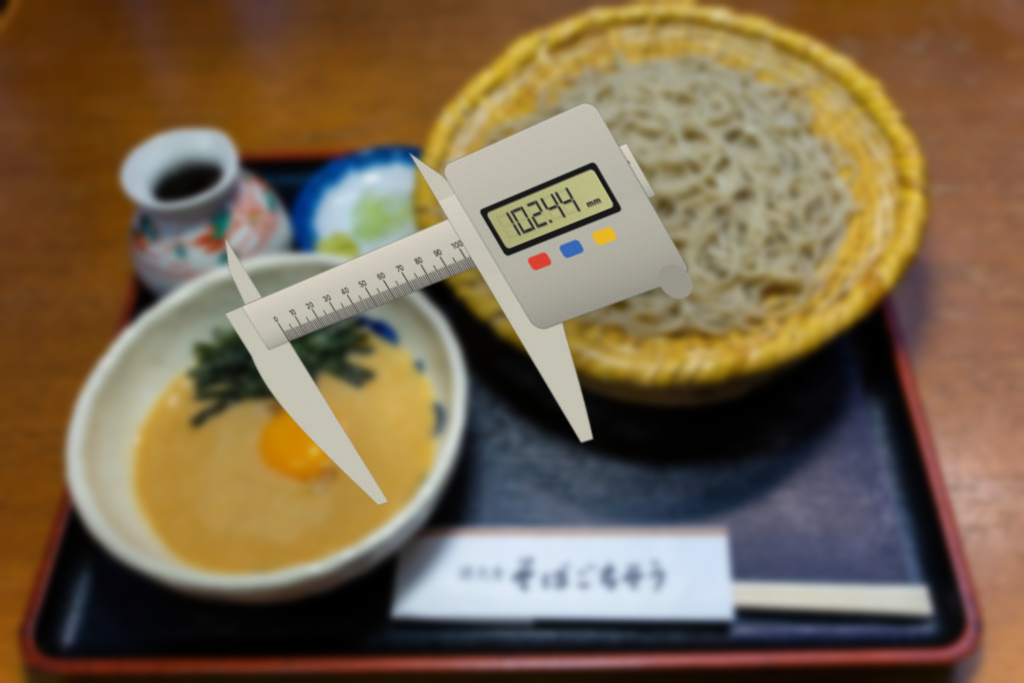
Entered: 102.44 mm
